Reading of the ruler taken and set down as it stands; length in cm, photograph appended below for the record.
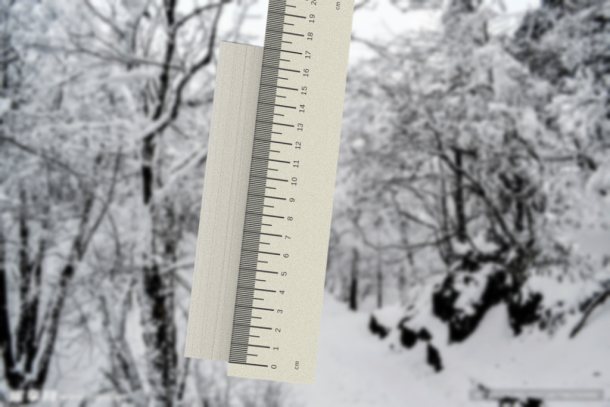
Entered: 17 cm
